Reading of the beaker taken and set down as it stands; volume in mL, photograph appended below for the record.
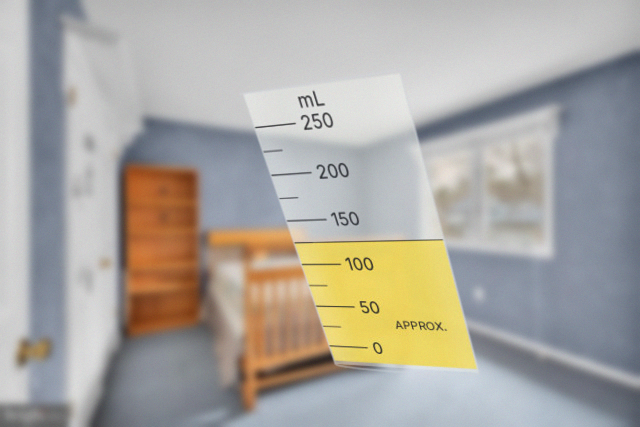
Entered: 125 mL
